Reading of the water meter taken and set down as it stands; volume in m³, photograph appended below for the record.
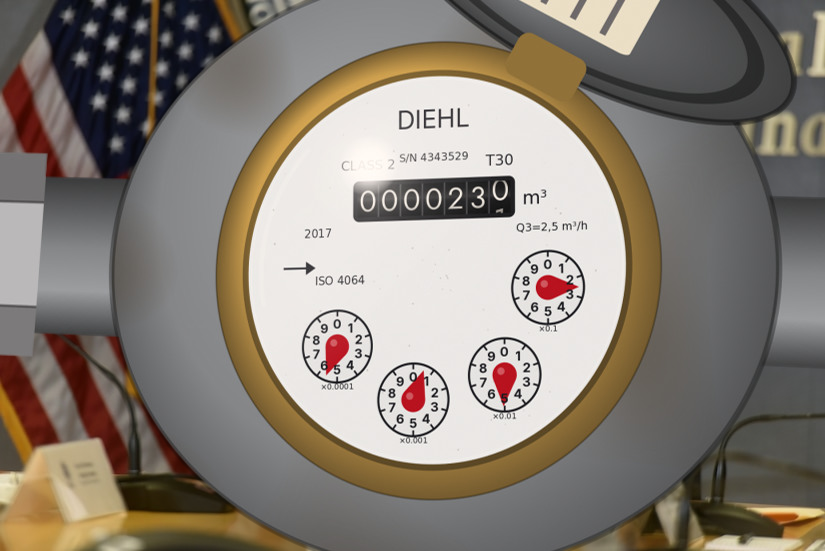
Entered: 230.2505 m³
